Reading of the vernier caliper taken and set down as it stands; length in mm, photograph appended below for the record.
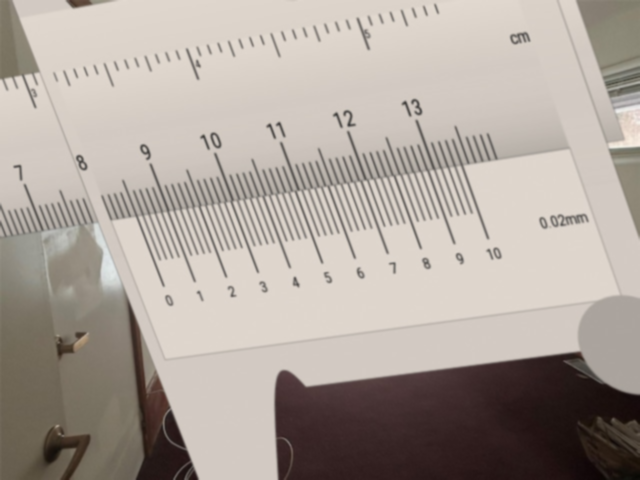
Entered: 85.0 mm
